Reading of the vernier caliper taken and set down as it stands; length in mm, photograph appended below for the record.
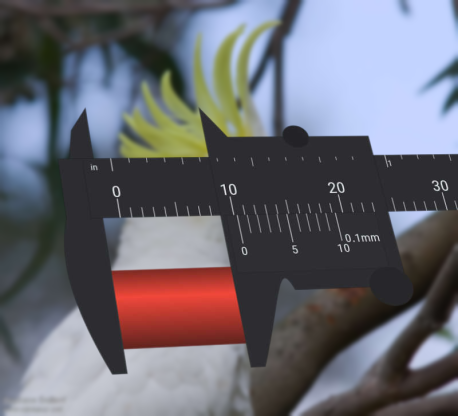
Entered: 10.3 mm
